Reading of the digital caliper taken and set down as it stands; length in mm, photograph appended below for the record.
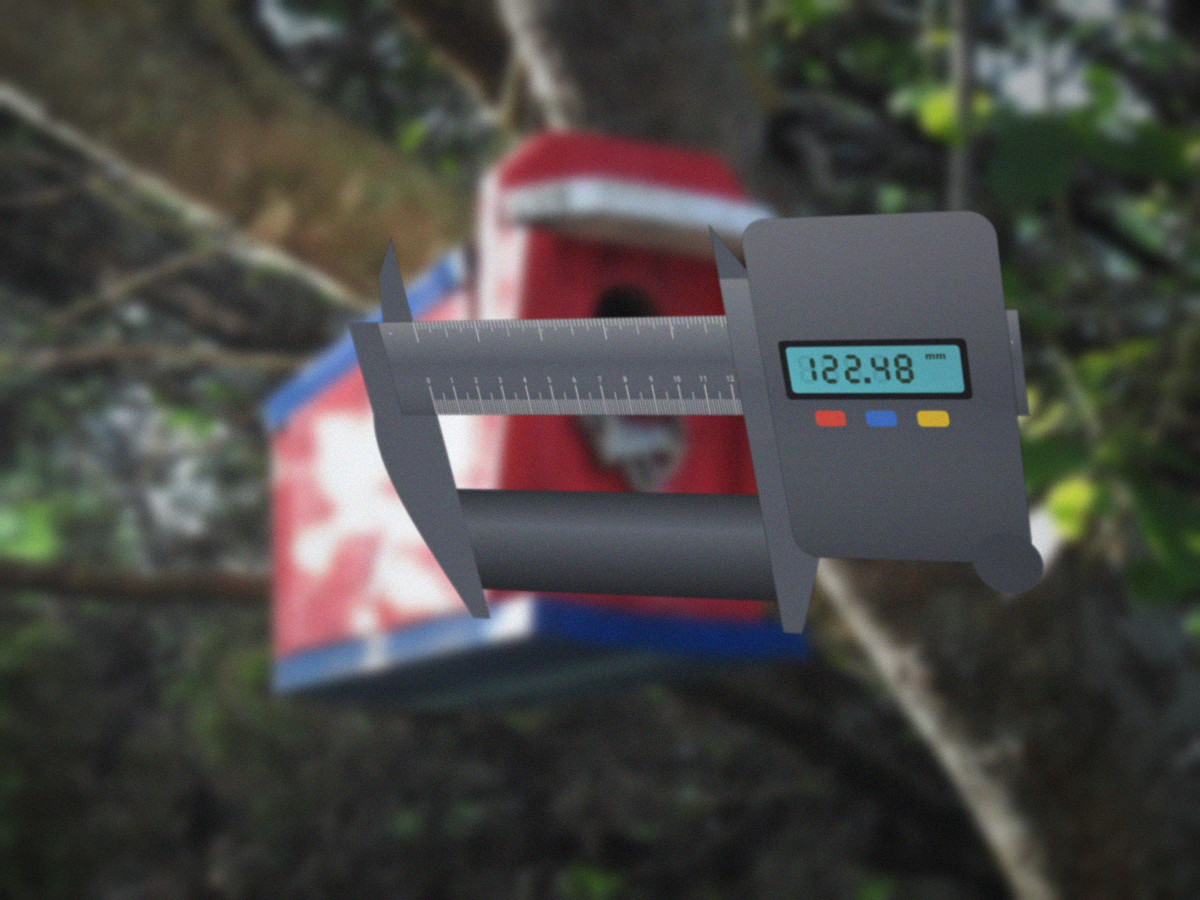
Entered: 122.48 mm
